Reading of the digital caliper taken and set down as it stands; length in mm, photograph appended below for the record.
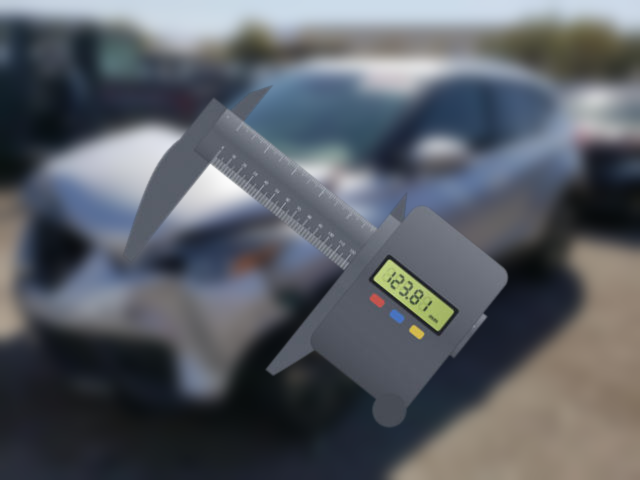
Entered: 123.81 mm
